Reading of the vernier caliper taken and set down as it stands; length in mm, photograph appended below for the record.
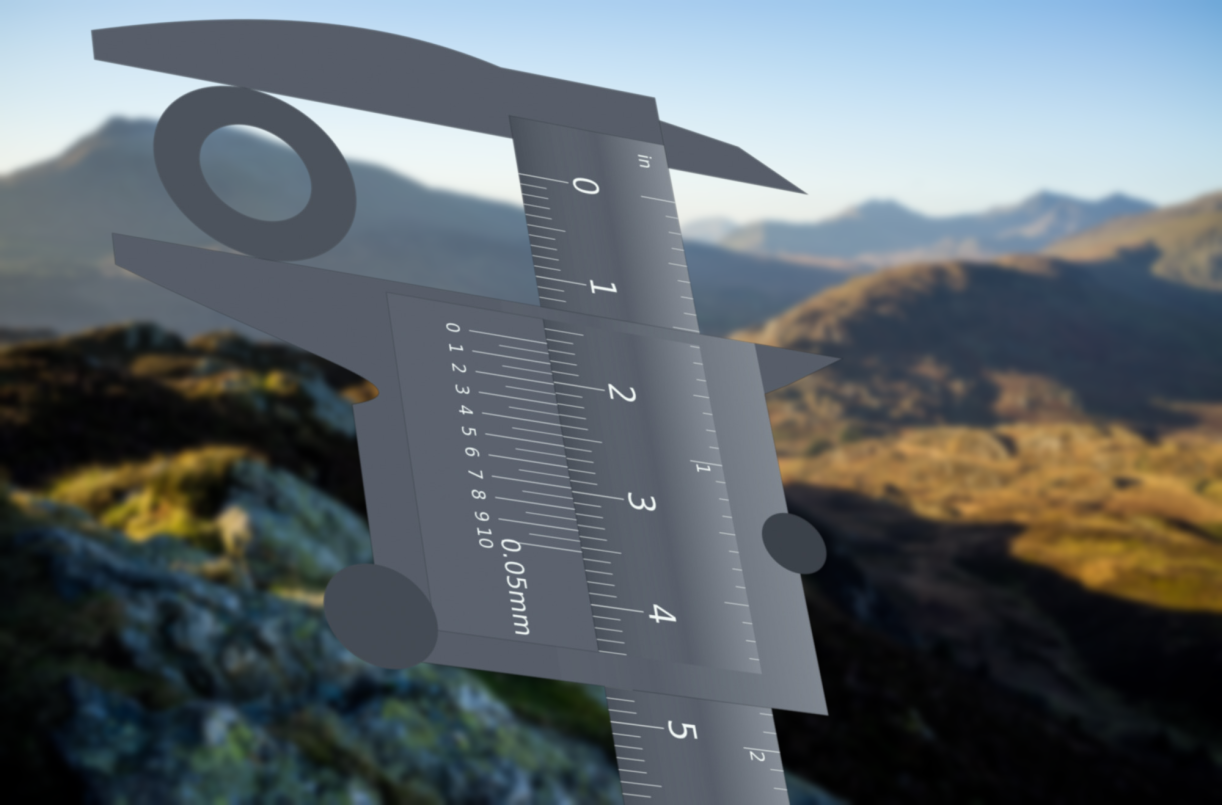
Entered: 16.4 mm
